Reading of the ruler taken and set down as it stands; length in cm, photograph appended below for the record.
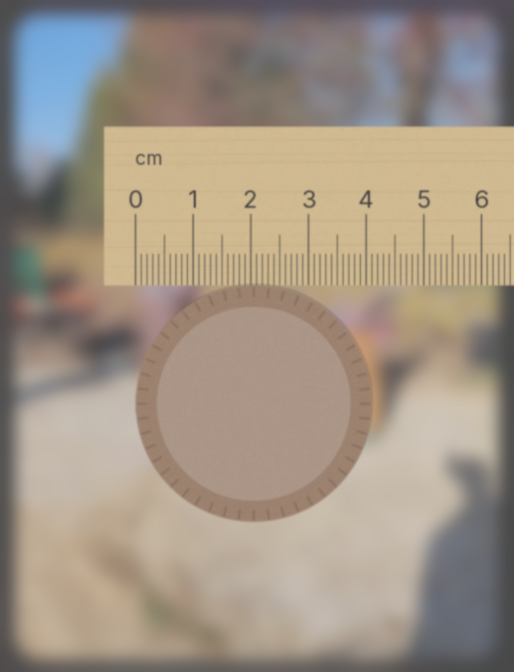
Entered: 4.1 cm
